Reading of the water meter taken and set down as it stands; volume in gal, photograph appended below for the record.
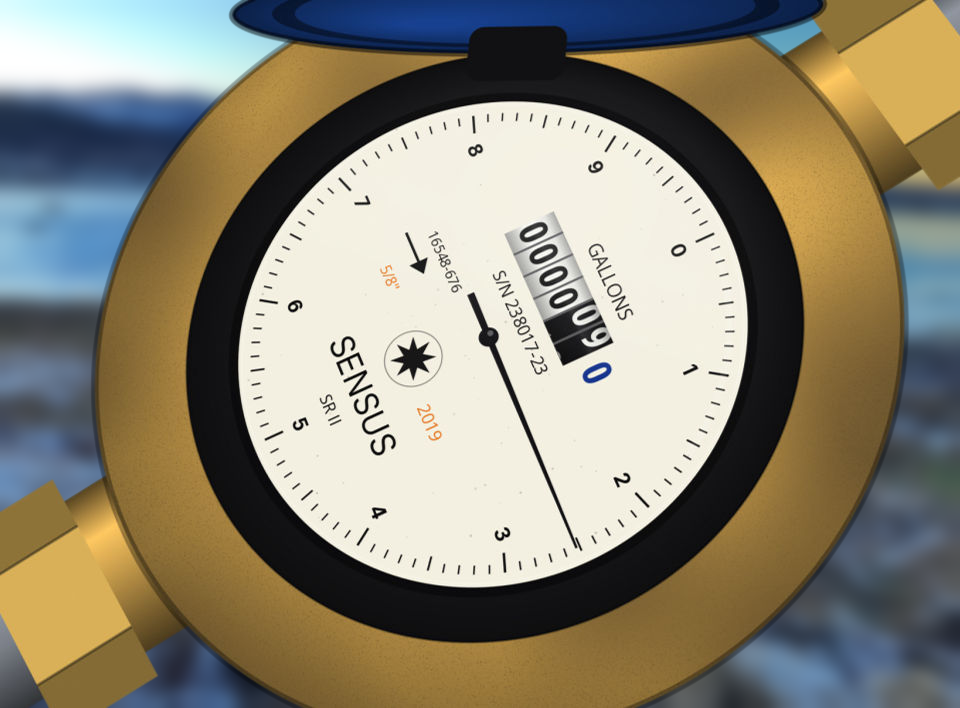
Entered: 92.5 gal
